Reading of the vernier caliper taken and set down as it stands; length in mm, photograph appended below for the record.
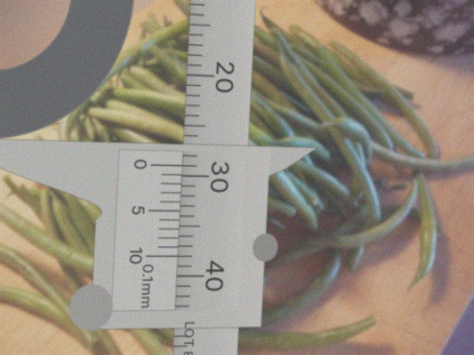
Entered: 29.0 mm
